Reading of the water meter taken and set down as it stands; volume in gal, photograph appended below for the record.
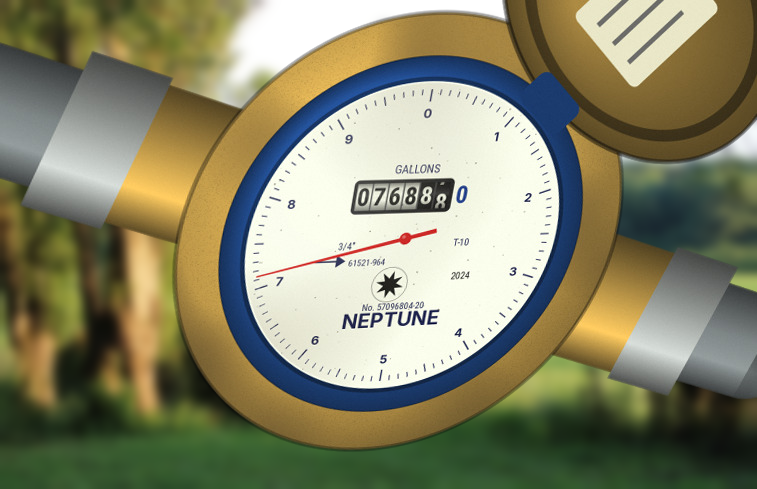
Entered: 768877.1 gal
